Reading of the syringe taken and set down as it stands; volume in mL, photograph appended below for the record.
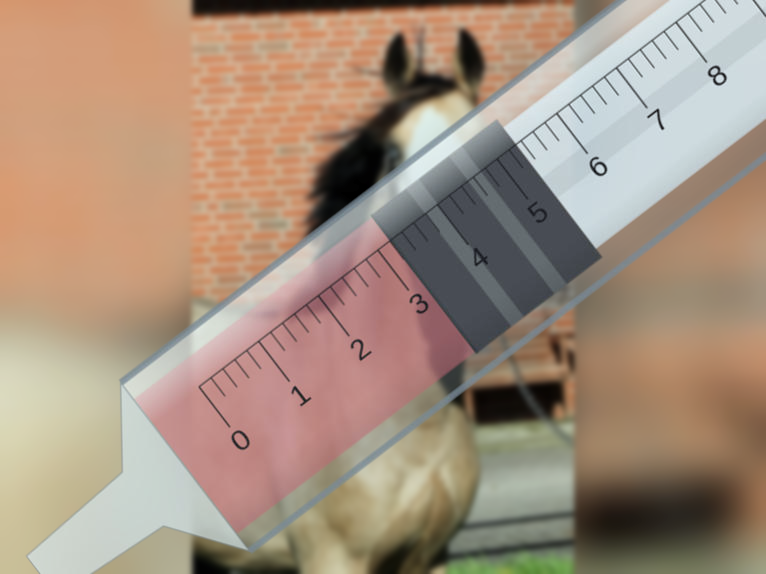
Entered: 3.2 mL
